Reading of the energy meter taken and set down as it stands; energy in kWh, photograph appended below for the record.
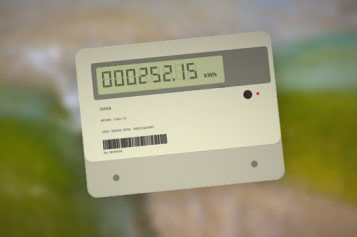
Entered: 252.15 kWh
